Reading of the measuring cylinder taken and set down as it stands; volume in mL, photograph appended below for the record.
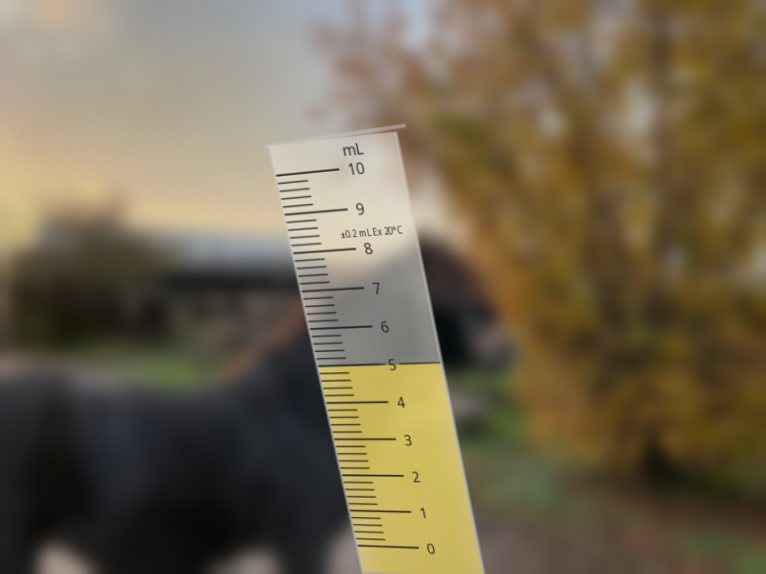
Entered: 5 mL
